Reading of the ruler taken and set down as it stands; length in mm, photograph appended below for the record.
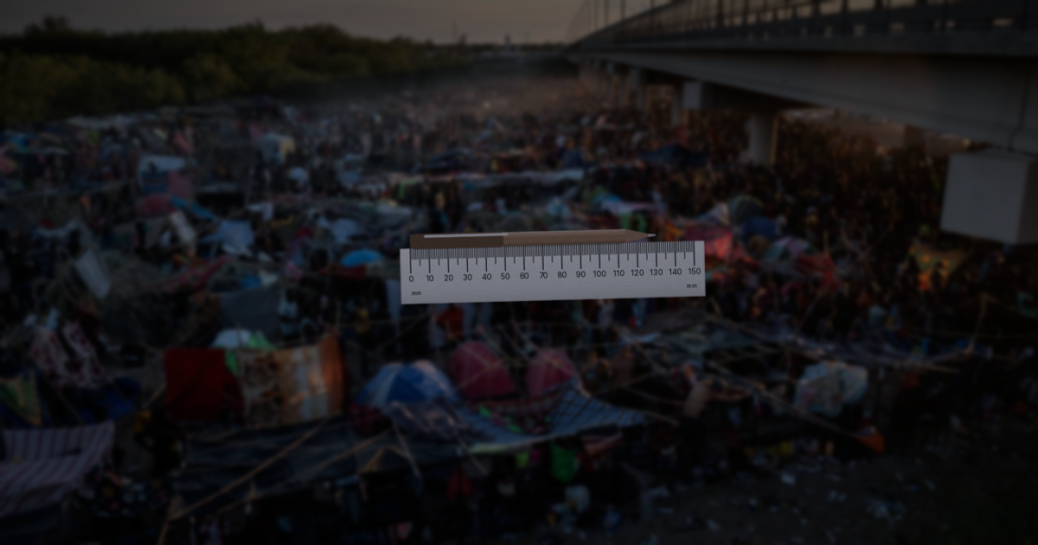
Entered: 130 mm
